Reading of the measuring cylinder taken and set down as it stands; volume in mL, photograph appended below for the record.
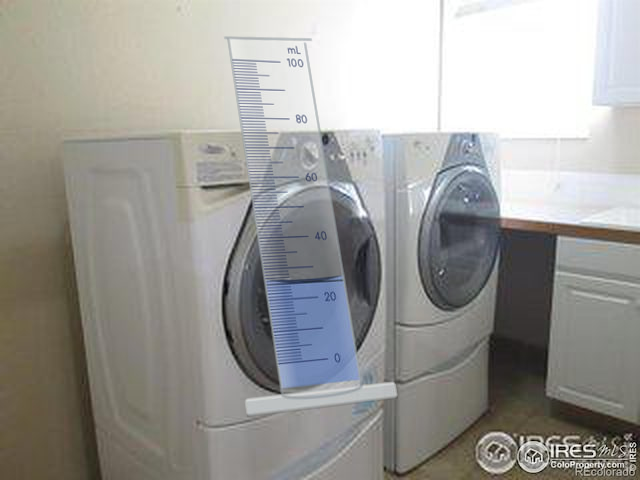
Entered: 25 mL
